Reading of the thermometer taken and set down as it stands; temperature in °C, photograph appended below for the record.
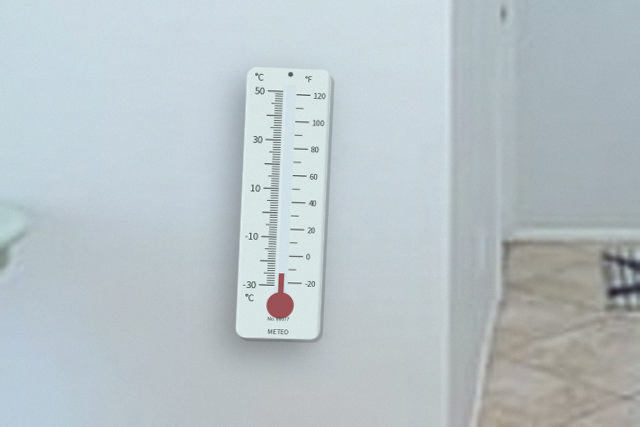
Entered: -25 °C
